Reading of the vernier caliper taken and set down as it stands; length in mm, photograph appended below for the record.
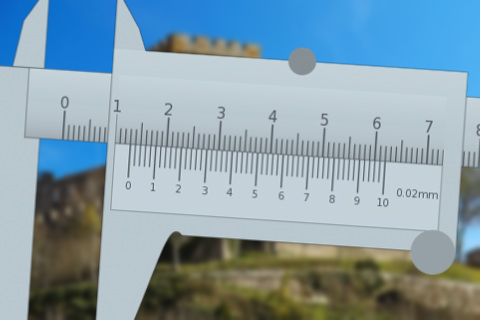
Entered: 13.0 mm
